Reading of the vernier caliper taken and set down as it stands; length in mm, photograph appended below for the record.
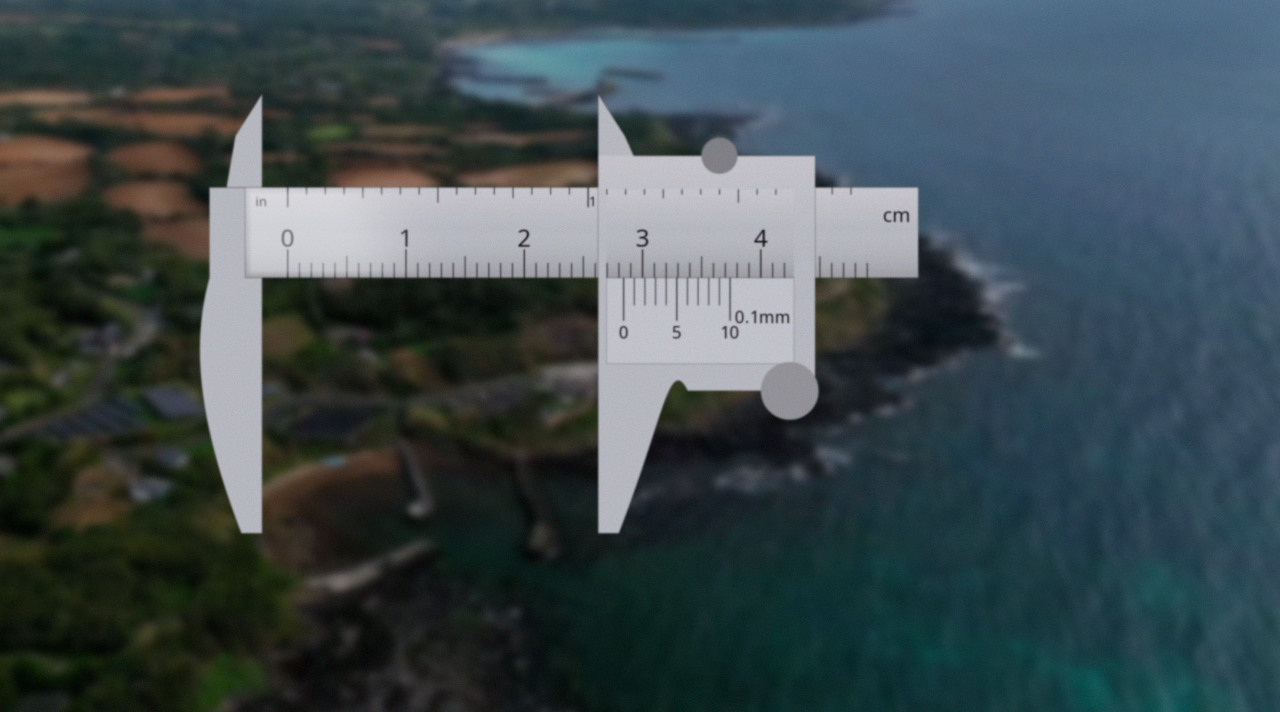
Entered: 28.4 mm
